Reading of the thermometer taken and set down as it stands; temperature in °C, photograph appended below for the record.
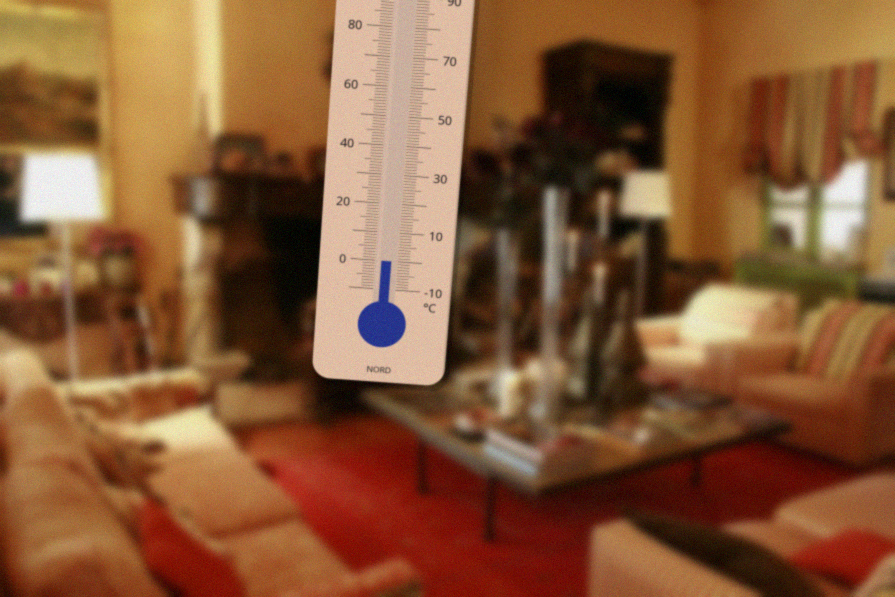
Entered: 0 °C
